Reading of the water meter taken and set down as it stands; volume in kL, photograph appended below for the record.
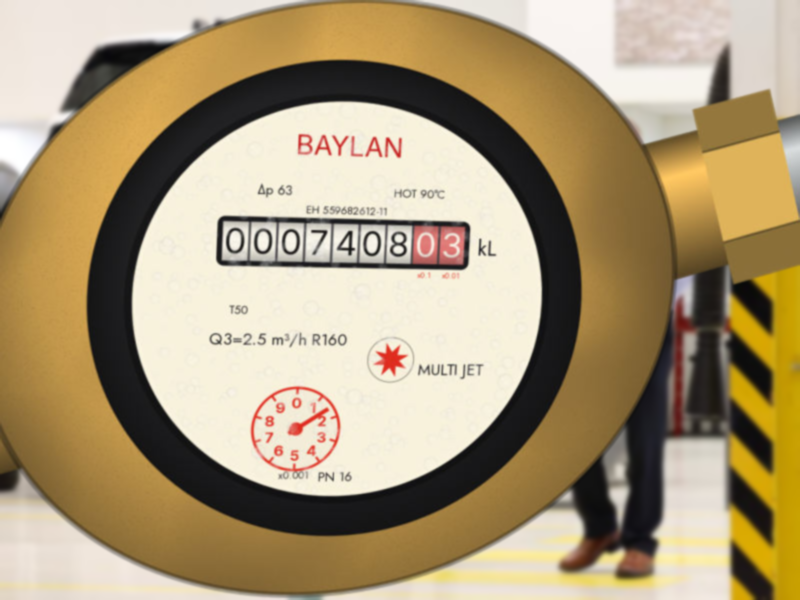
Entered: 7408.031 kL
